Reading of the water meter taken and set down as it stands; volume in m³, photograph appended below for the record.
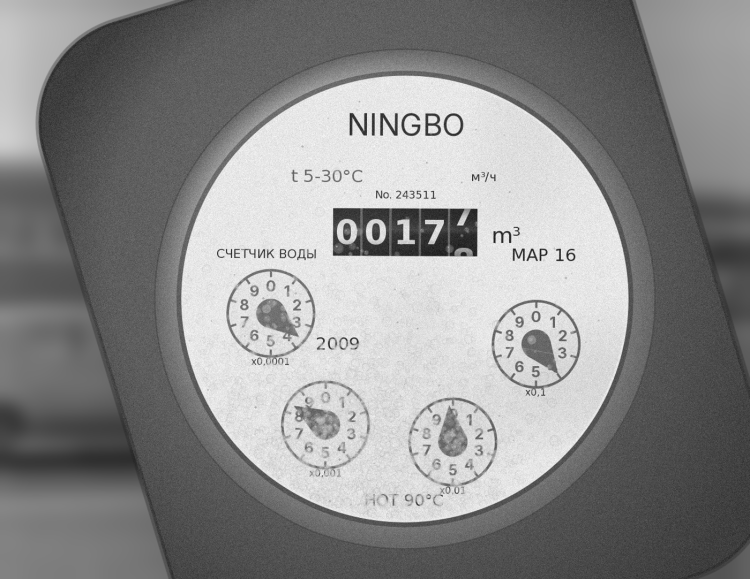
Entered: 177.3983 m³
